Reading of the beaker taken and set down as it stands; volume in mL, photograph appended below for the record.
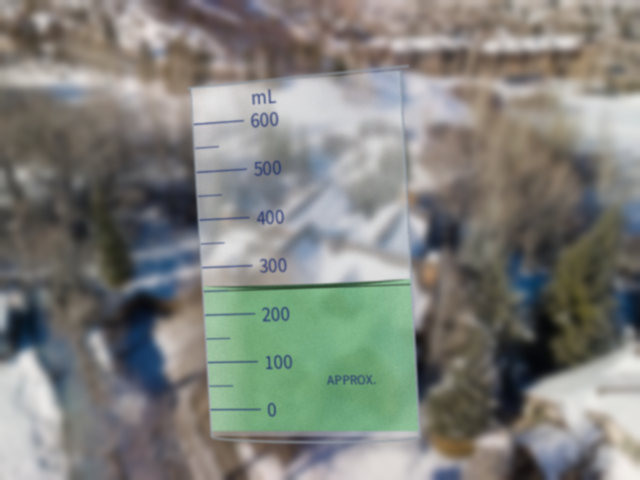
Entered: 250 mL
